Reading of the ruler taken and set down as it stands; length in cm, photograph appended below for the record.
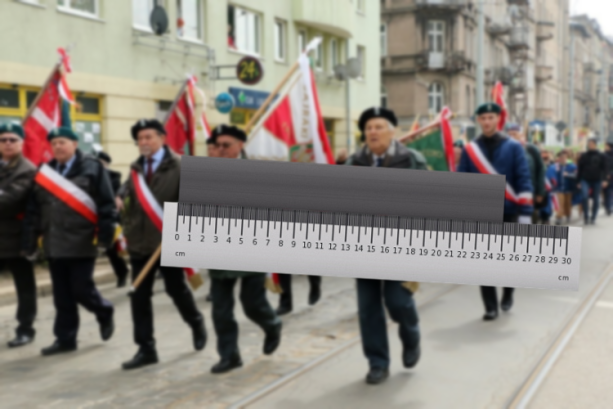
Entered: 25 cm
